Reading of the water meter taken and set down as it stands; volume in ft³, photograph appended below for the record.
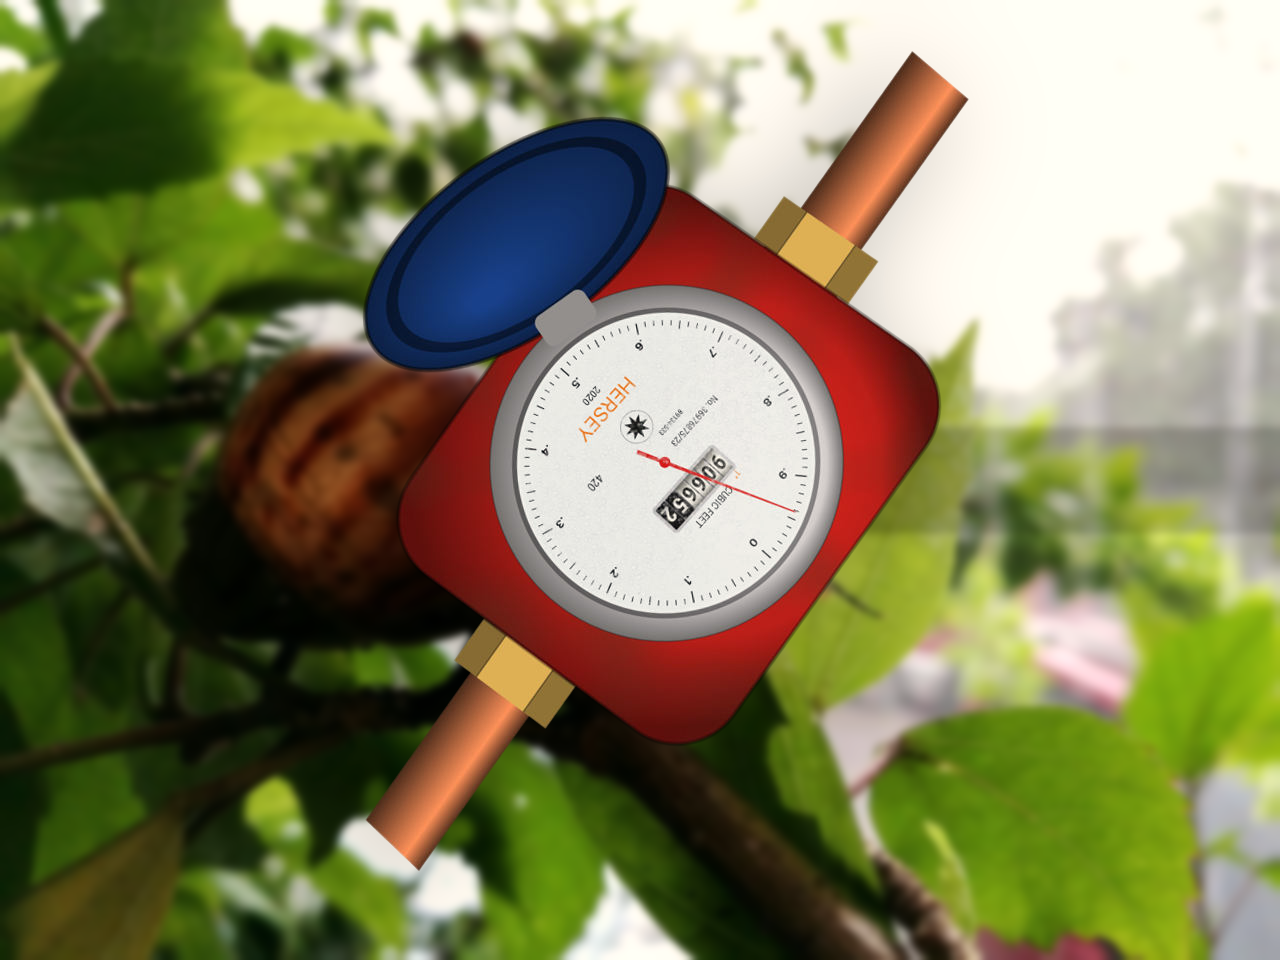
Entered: 906651.94 ft³
